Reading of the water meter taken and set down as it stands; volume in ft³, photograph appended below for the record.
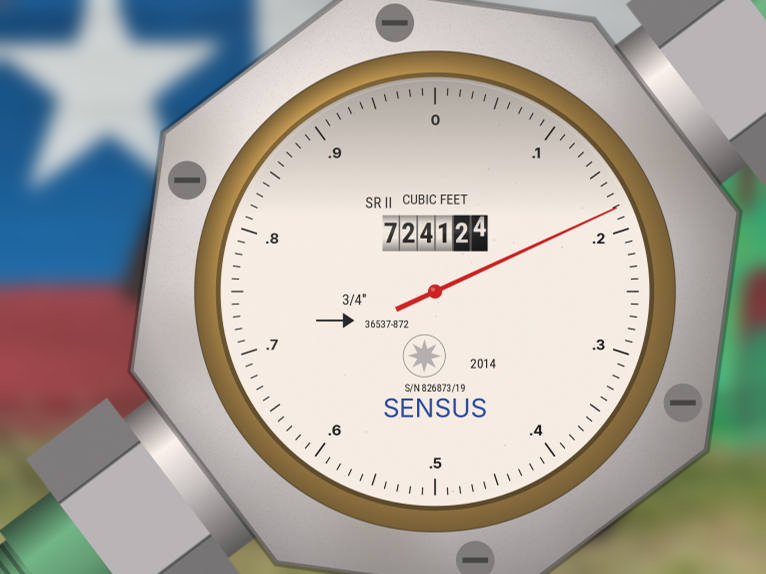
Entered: 724124.18 ft³
